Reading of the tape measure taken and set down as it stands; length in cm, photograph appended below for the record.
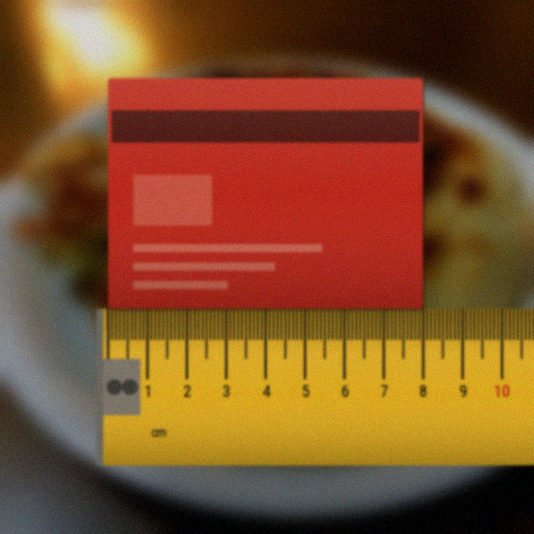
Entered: 8 cm
